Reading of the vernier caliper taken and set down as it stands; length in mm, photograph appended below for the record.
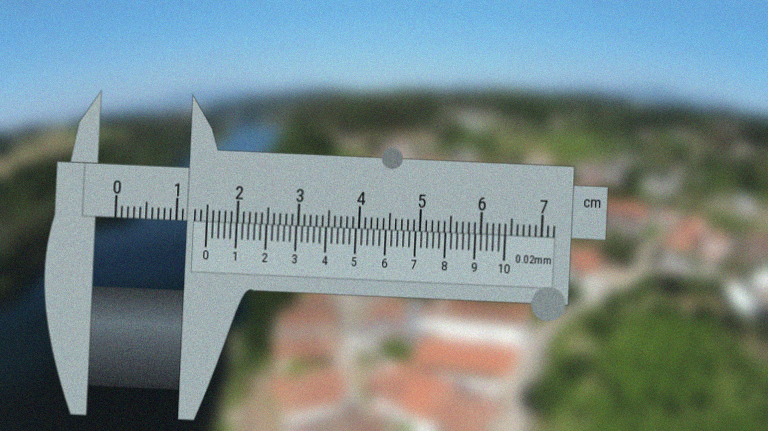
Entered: 15.0 mm
